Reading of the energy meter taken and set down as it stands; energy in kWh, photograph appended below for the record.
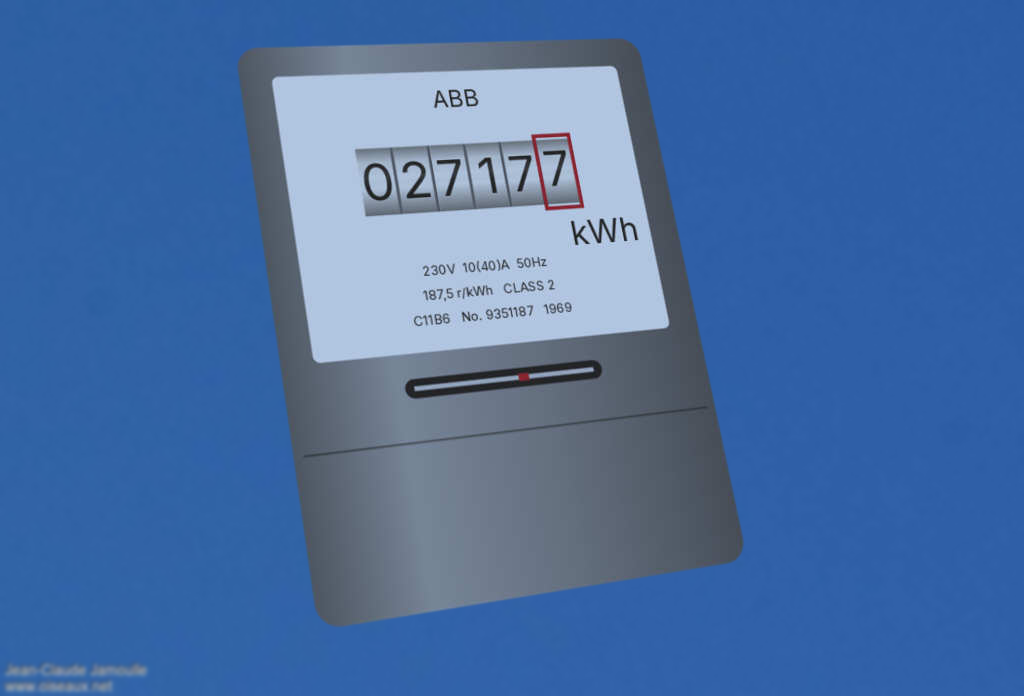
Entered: 2717.7 kWh
